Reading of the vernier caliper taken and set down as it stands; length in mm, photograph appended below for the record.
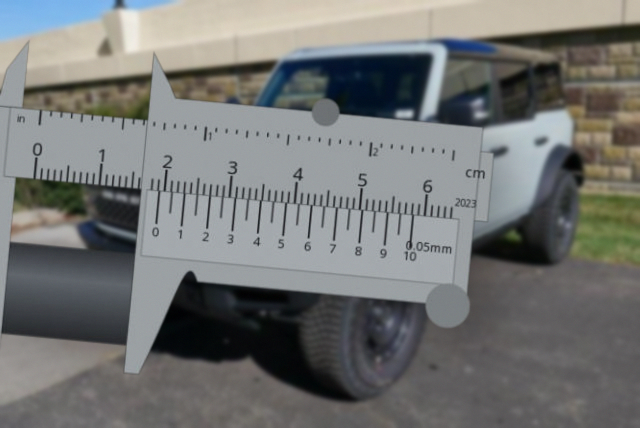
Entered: 19.2 mm
